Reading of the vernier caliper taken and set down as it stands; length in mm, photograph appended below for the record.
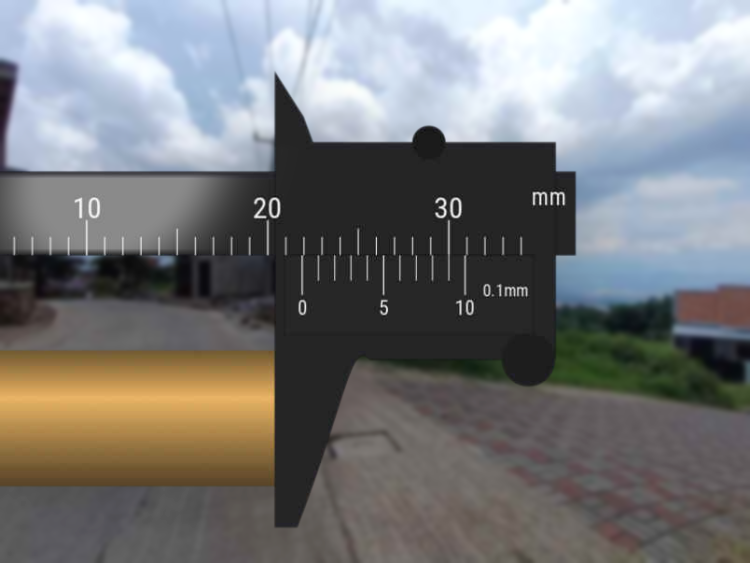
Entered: 21.9 mm
